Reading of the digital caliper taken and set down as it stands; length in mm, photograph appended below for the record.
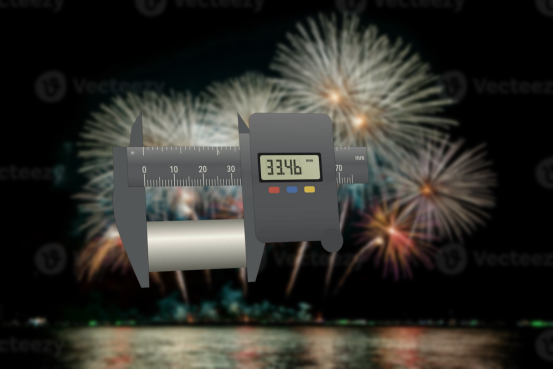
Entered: 33.46 mm
